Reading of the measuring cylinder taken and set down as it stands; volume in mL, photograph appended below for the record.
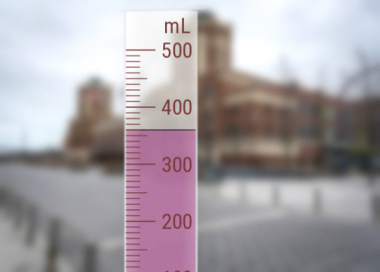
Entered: 360 mL
